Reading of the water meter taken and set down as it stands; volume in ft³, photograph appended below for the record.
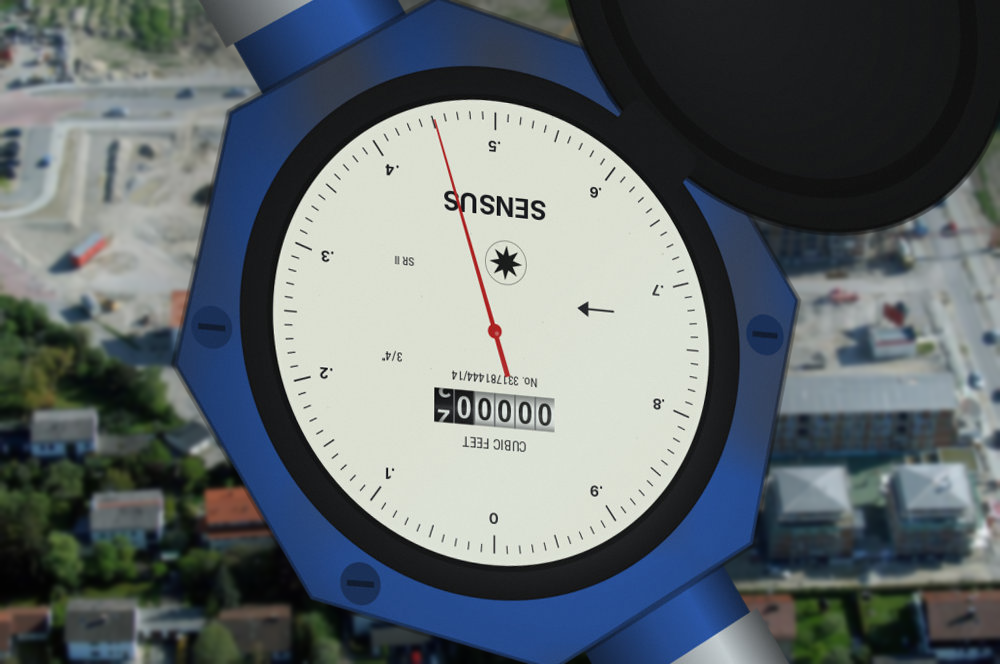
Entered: 2.45 ft³
